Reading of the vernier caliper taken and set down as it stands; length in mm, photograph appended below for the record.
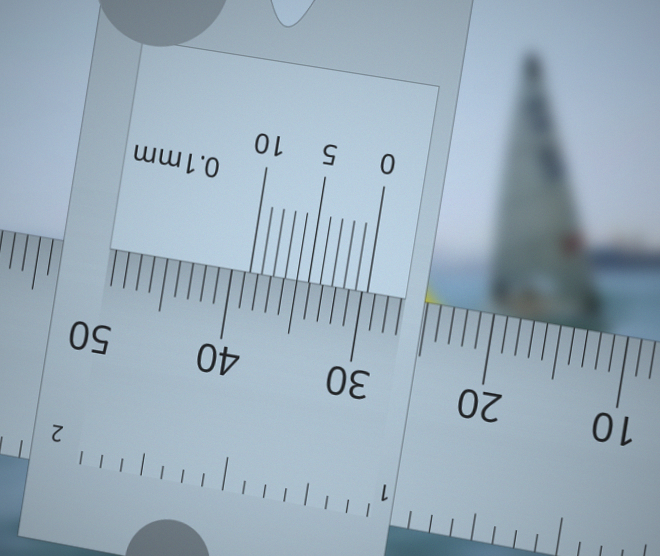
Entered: 29.6 mm
